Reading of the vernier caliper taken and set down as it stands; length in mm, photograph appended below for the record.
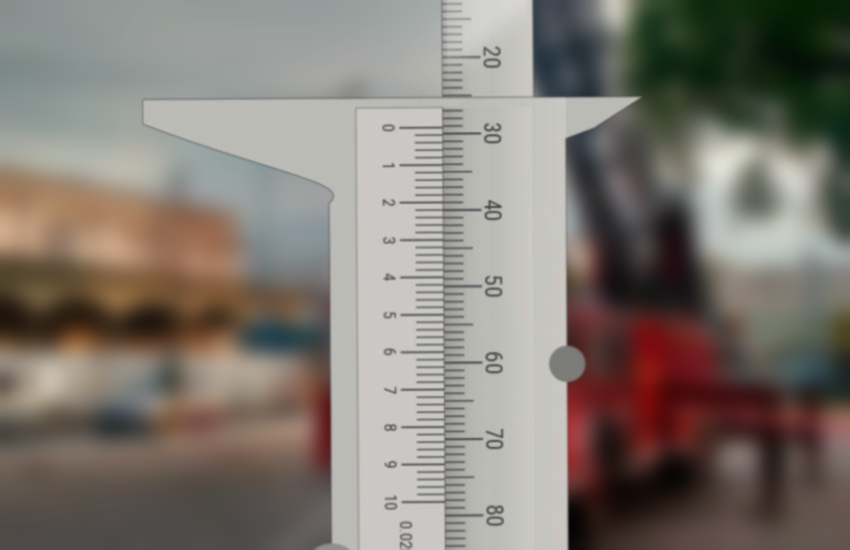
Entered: 29.2 mm
